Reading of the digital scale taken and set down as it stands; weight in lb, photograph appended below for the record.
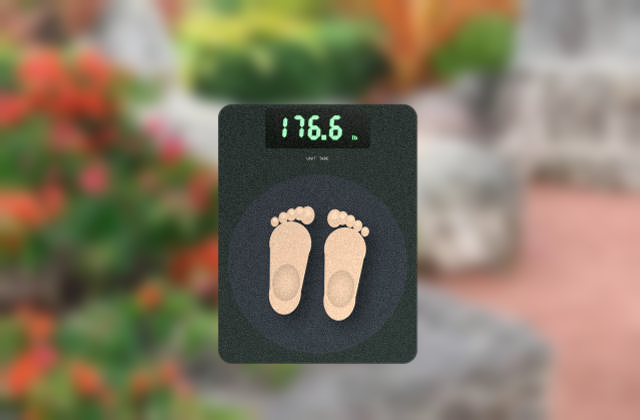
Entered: 176.6 lb
